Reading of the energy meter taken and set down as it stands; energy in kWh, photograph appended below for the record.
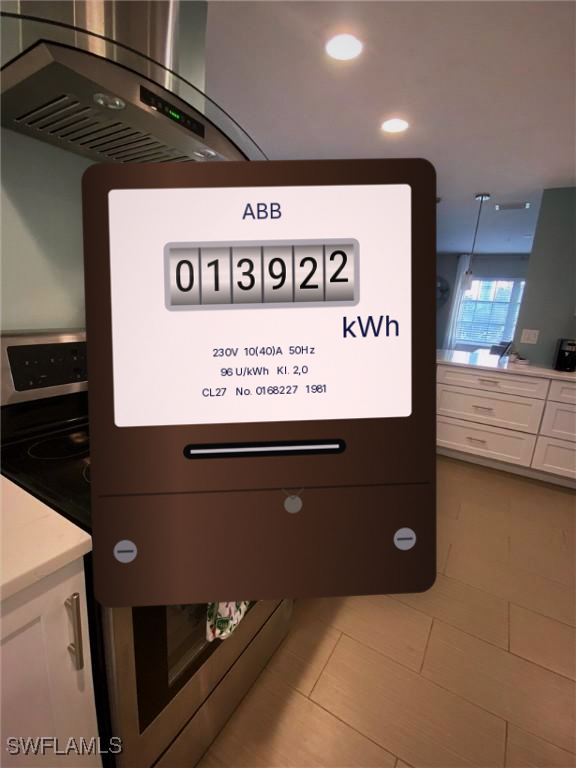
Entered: 13922 kWh
